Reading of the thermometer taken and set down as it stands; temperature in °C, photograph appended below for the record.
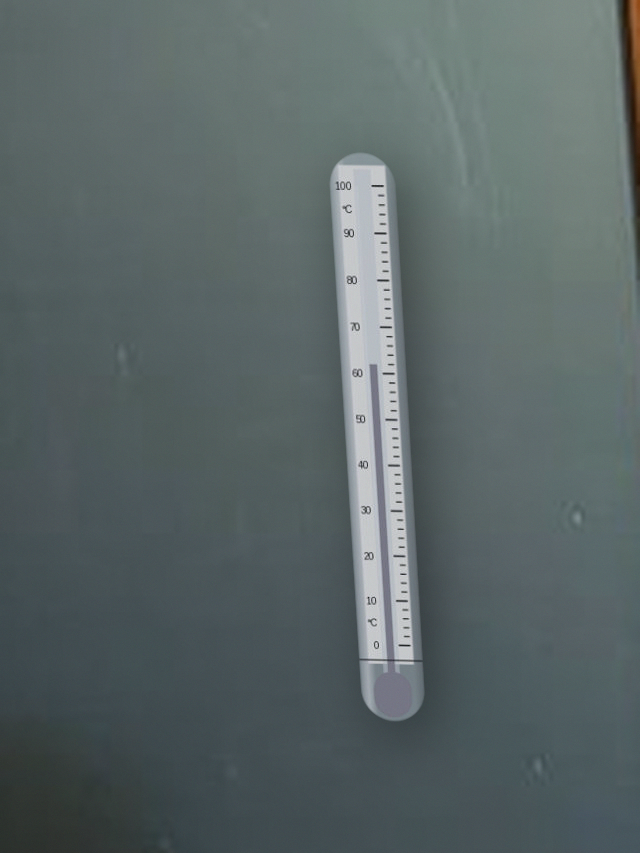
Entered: 62 °C
